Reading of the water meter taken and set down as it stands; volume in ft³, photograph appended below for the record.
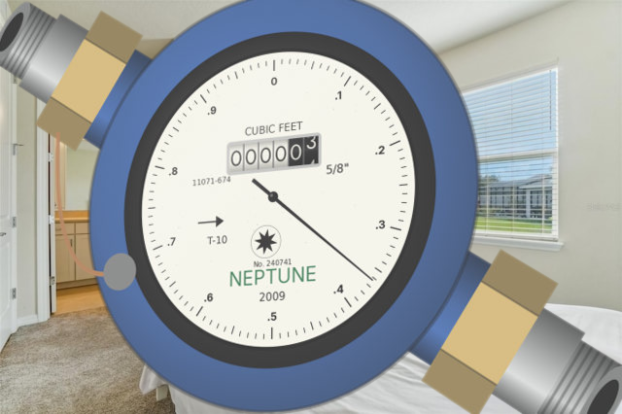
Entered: 3.36 ft³
